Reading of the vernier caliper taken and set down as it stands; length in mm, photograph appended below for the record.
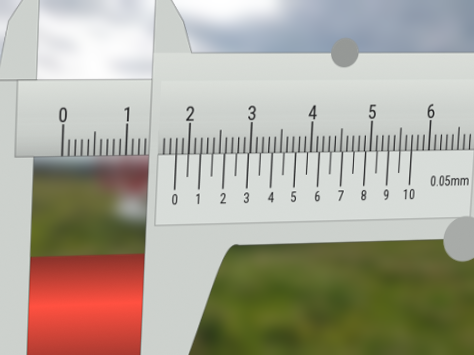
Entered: 18.0 mm
